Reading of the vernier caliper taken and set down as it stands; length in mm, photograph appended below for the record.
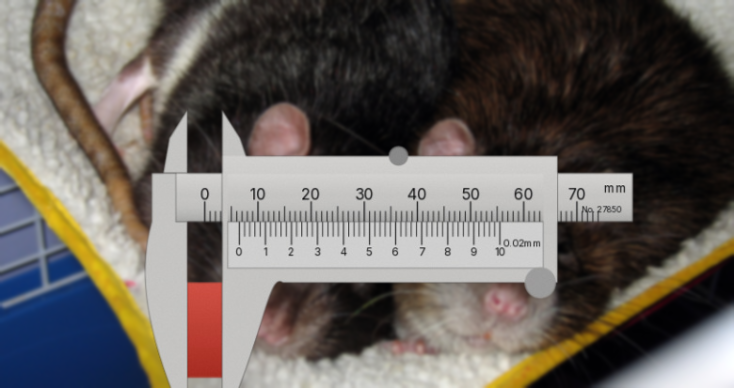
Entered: 6.5 mm
